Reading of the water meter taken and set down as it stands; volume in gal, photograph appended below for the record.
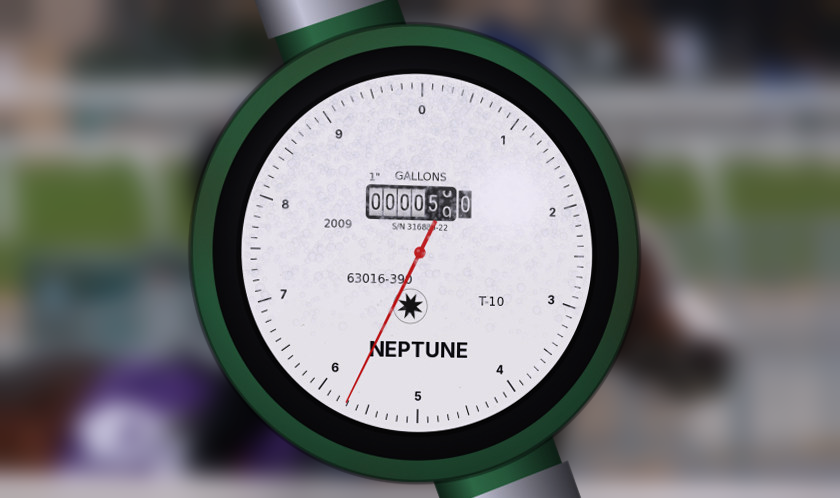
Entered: 585.7 gal
